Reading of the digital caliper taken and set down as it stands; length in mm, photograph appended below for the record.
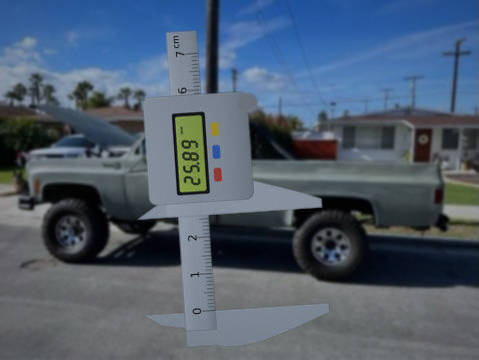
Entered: 25.89 mm
